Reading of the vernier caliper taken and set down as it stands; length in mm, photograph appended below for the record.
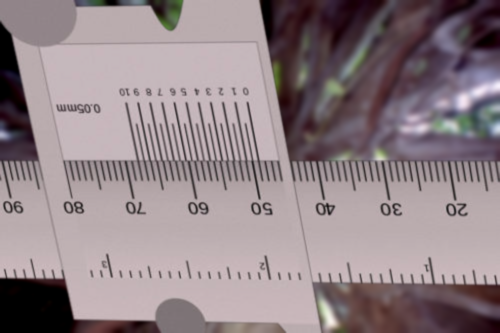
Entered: 49.0 mm
